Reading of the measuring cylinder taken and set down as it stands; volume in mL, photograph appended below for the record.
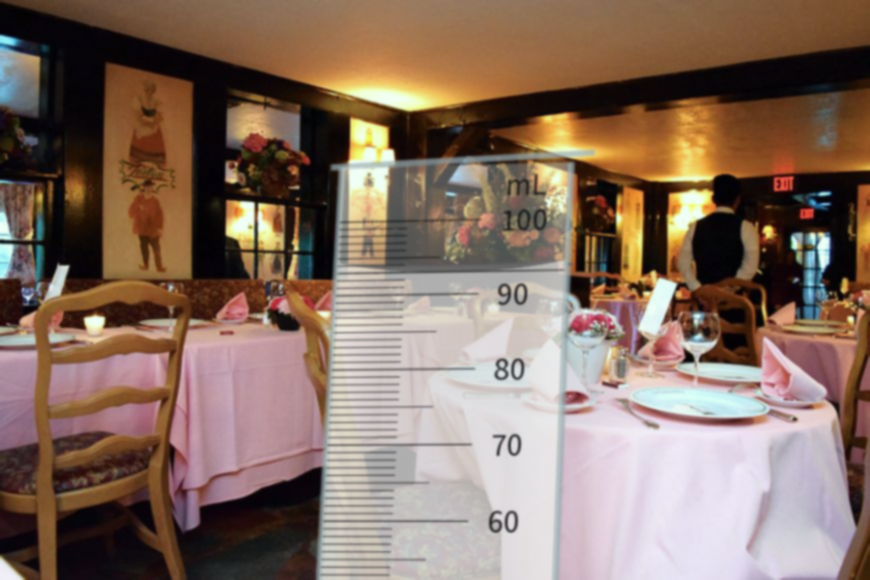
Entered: 93 mL
